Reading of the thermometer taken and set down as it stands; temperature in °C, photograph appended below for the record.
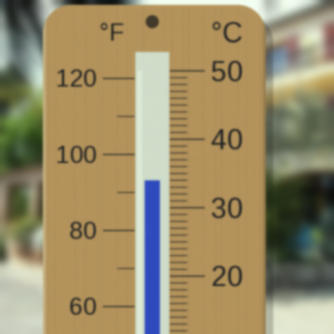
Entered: 34 °C
